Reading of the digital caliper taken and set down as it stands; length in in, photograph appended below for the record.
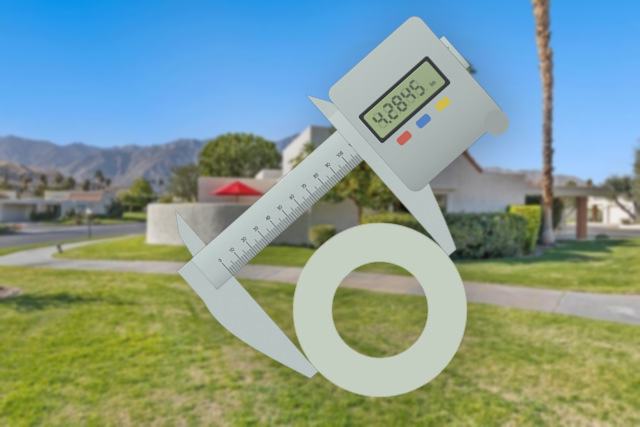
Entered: 4.2845 in
